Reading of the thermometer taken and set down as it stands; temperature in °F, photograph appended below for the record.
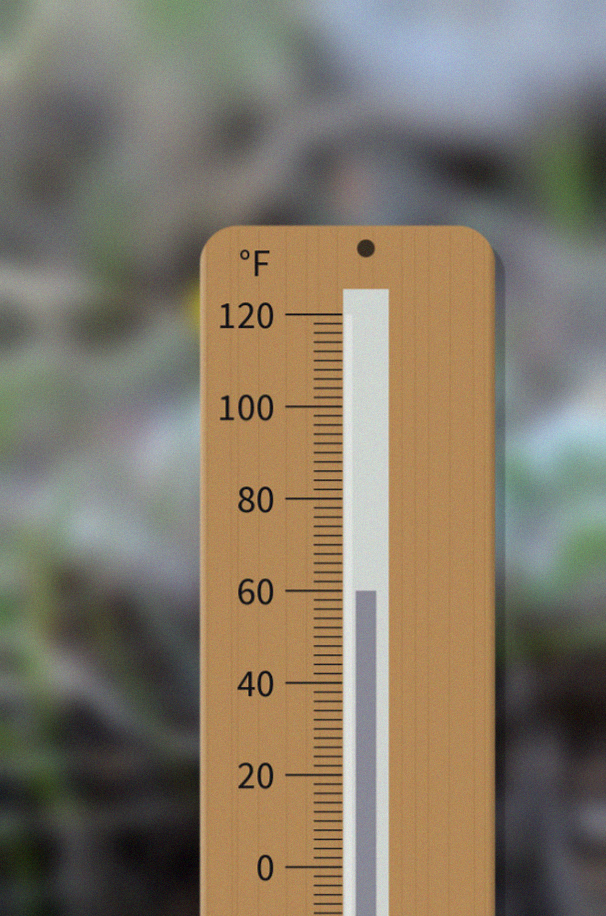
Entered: 60 °F
